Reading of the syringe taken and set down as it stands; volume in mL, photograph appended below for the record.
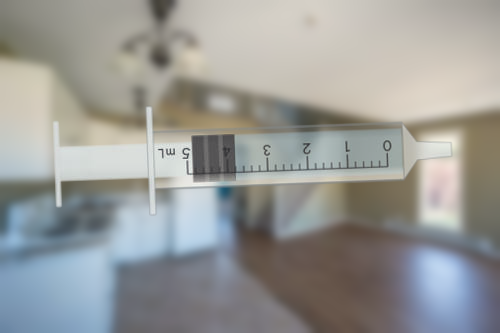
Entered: 3.8 mL
